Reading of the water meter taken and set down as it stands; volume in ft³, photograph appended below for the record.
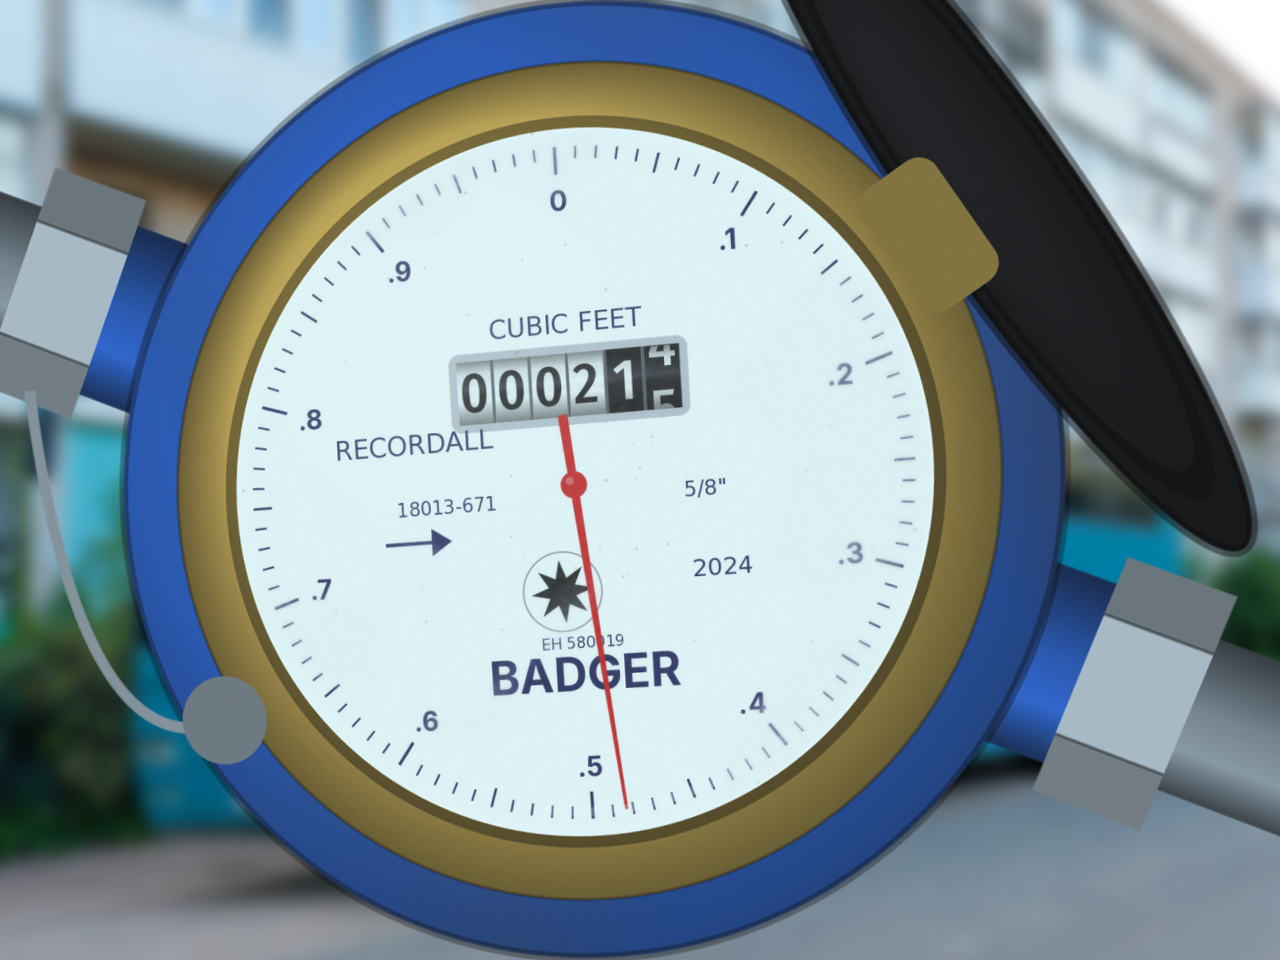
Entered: 214.48 ft³
